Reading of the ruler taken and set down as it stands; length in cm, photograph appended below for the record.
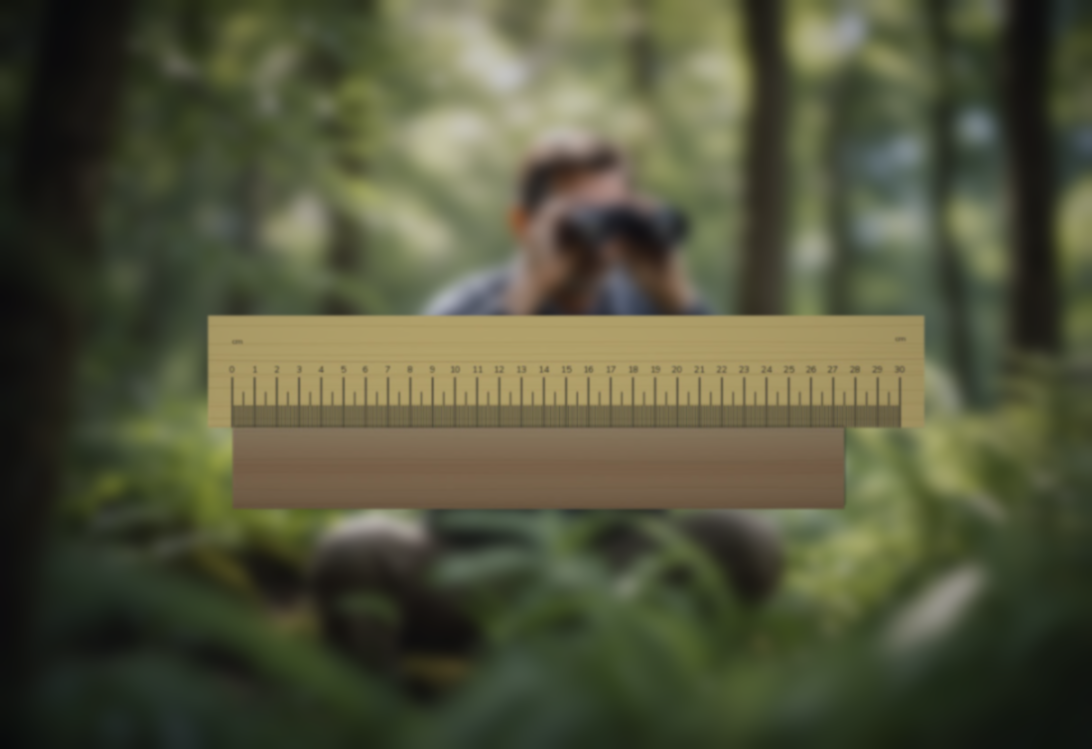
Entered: 27.5 cm
